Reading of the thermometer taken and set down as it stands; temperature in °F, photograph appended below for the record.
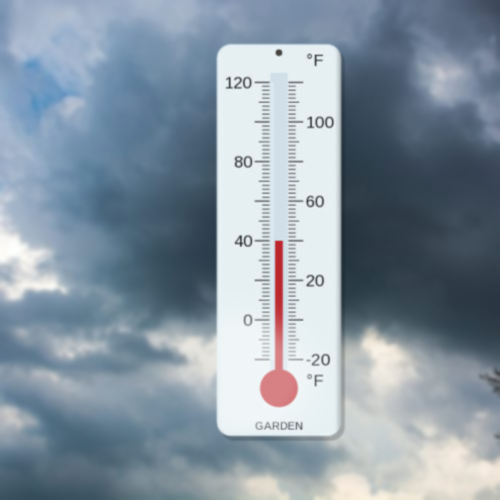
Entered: 40 °F
